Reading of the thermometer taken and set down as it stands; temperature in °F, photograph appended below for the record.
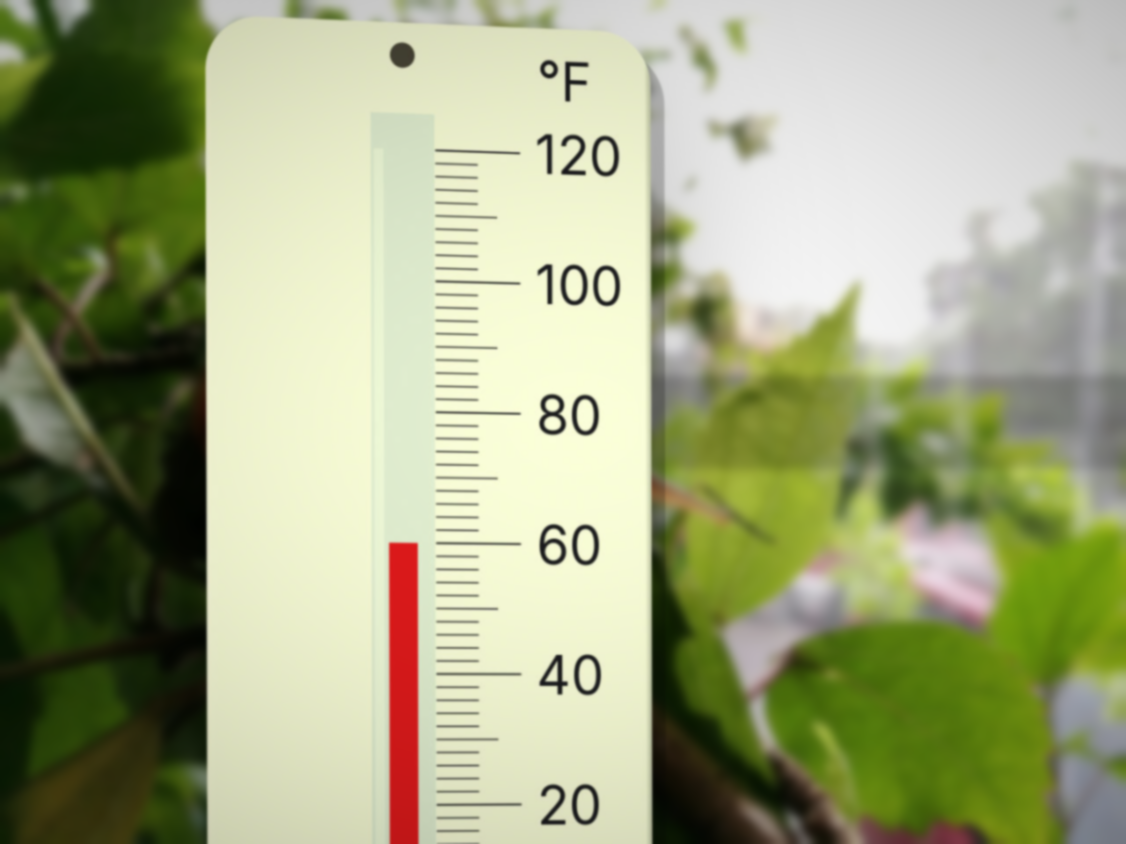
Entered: 60 °F
